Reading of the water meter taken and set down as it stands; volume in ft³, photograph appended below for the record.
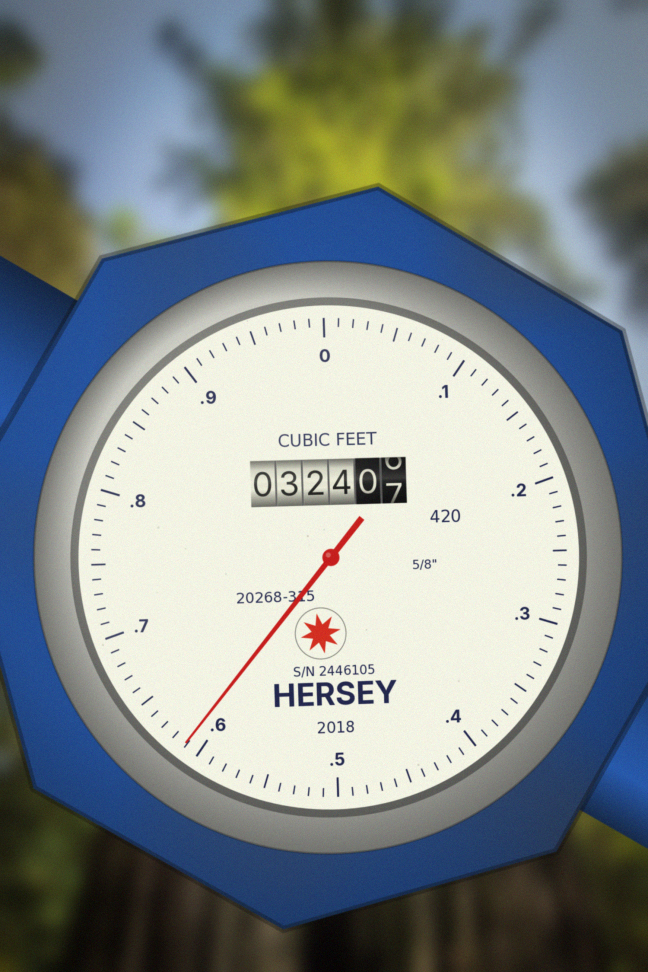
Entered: 32406.61 ft³
